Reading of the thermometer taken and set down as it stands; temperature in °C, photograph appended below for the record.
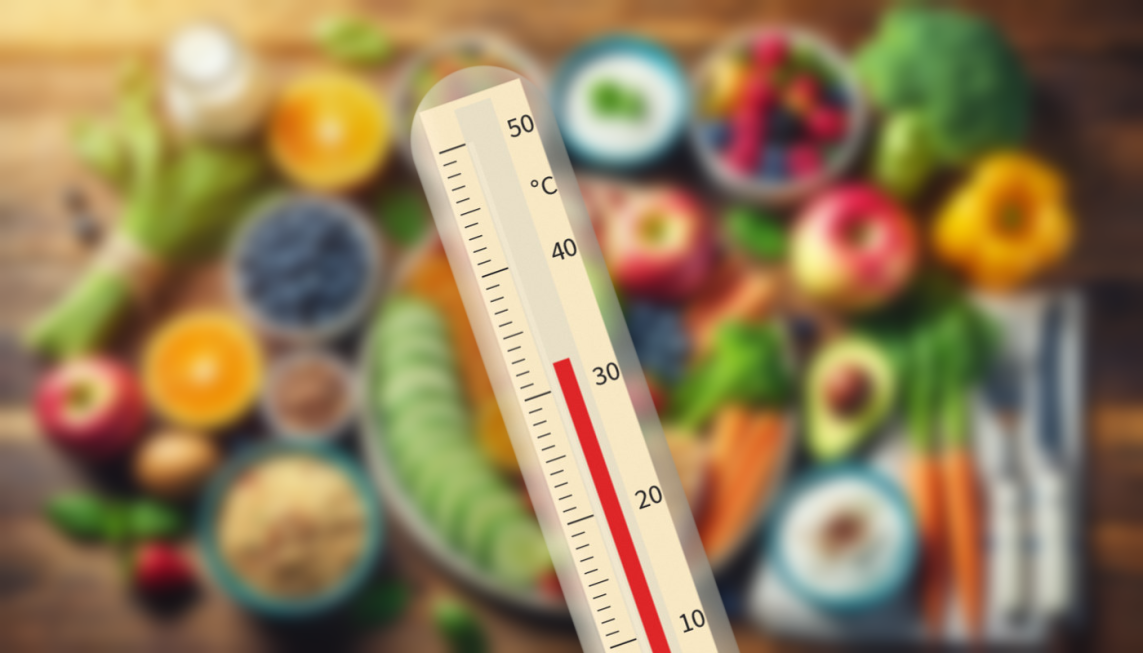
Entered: 32 °C
